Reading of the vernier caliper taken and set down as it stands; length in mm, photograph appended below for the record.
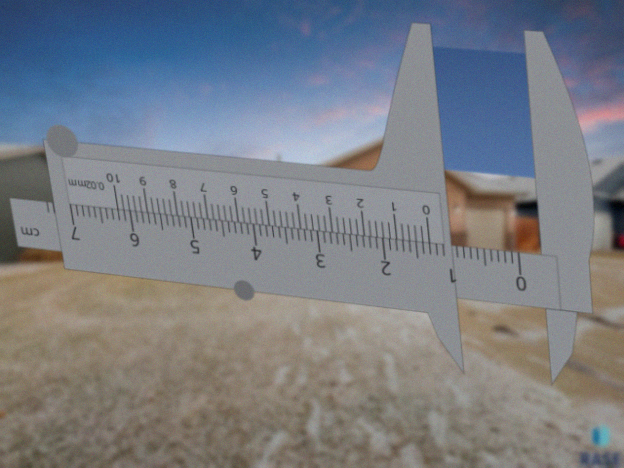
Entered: 13.0 mm
